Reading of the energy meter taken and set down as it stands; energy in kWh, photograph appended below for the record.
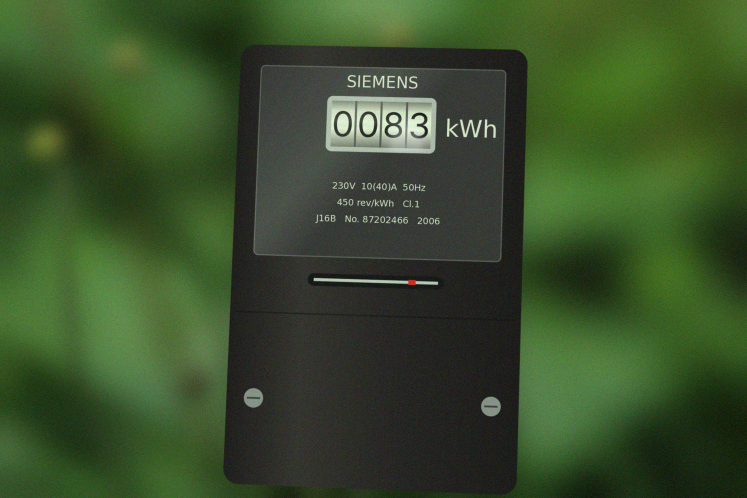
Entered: 83 kWh
